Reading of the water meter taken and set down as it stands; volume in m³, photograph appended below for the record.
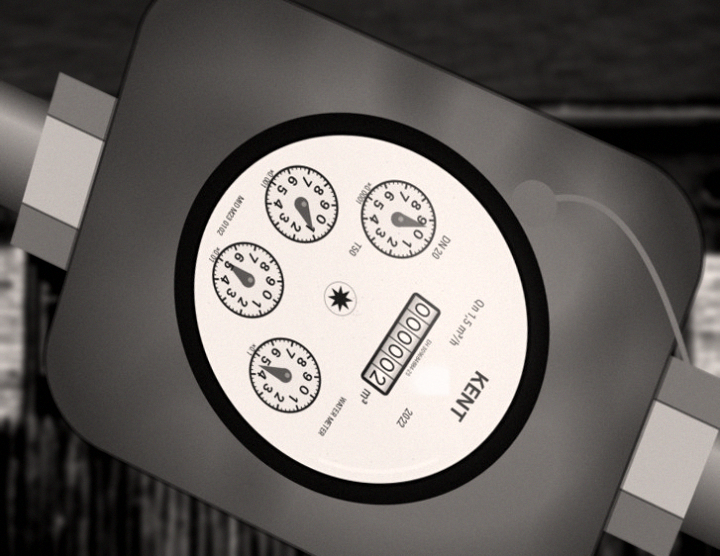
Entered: 2.4509 m³
